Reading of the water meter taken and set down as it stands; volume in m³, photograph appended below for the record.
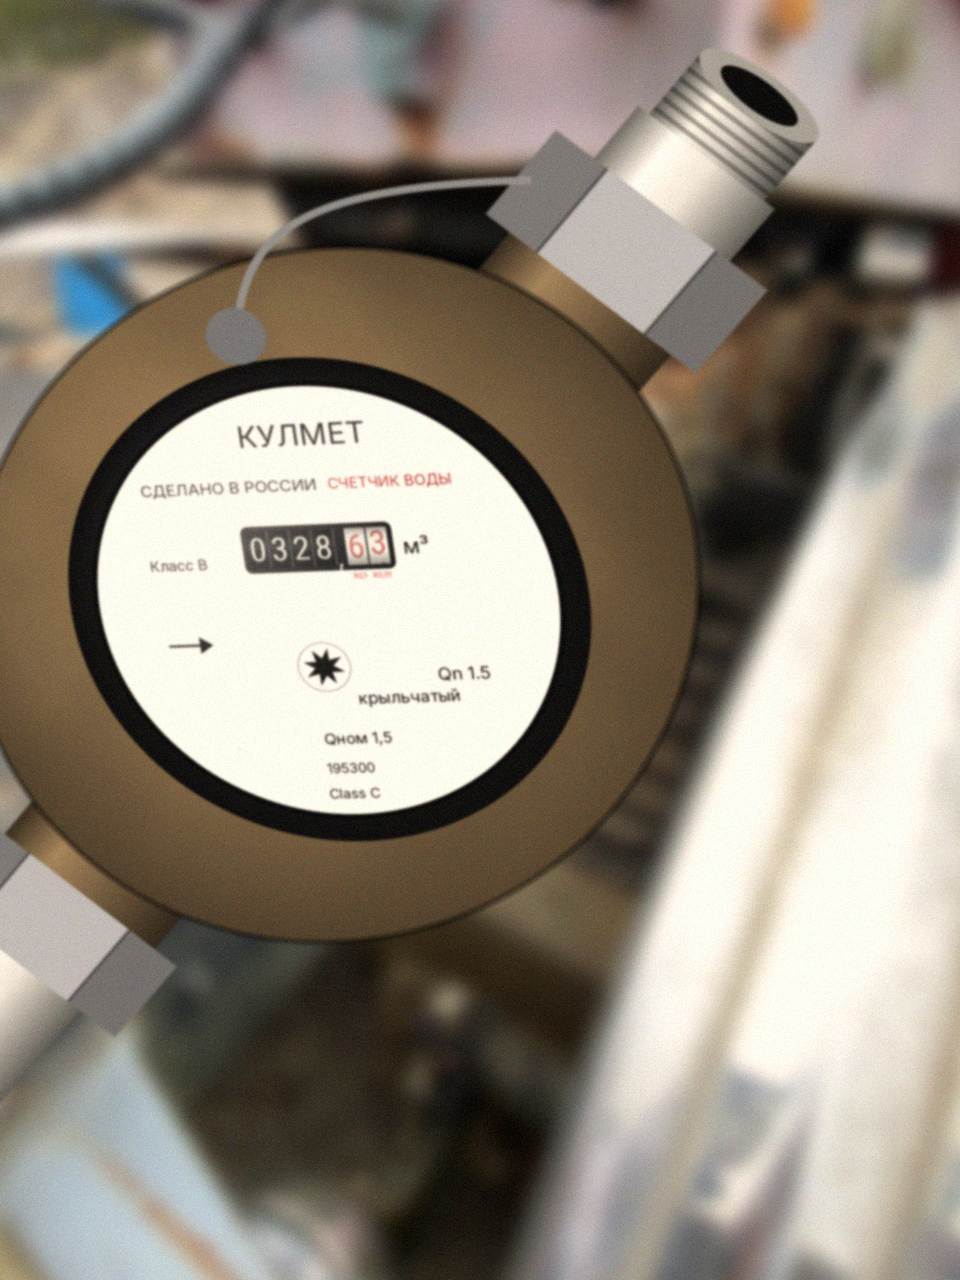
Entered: 328.63 m³
